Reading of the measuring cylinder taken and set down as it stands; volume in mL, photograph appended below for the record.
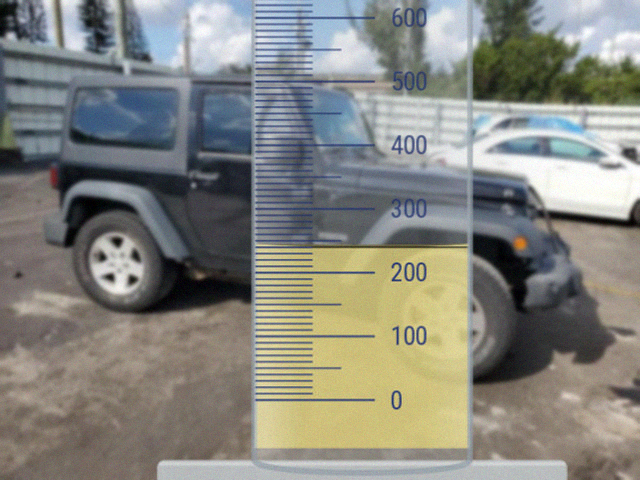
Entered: 240 mL
